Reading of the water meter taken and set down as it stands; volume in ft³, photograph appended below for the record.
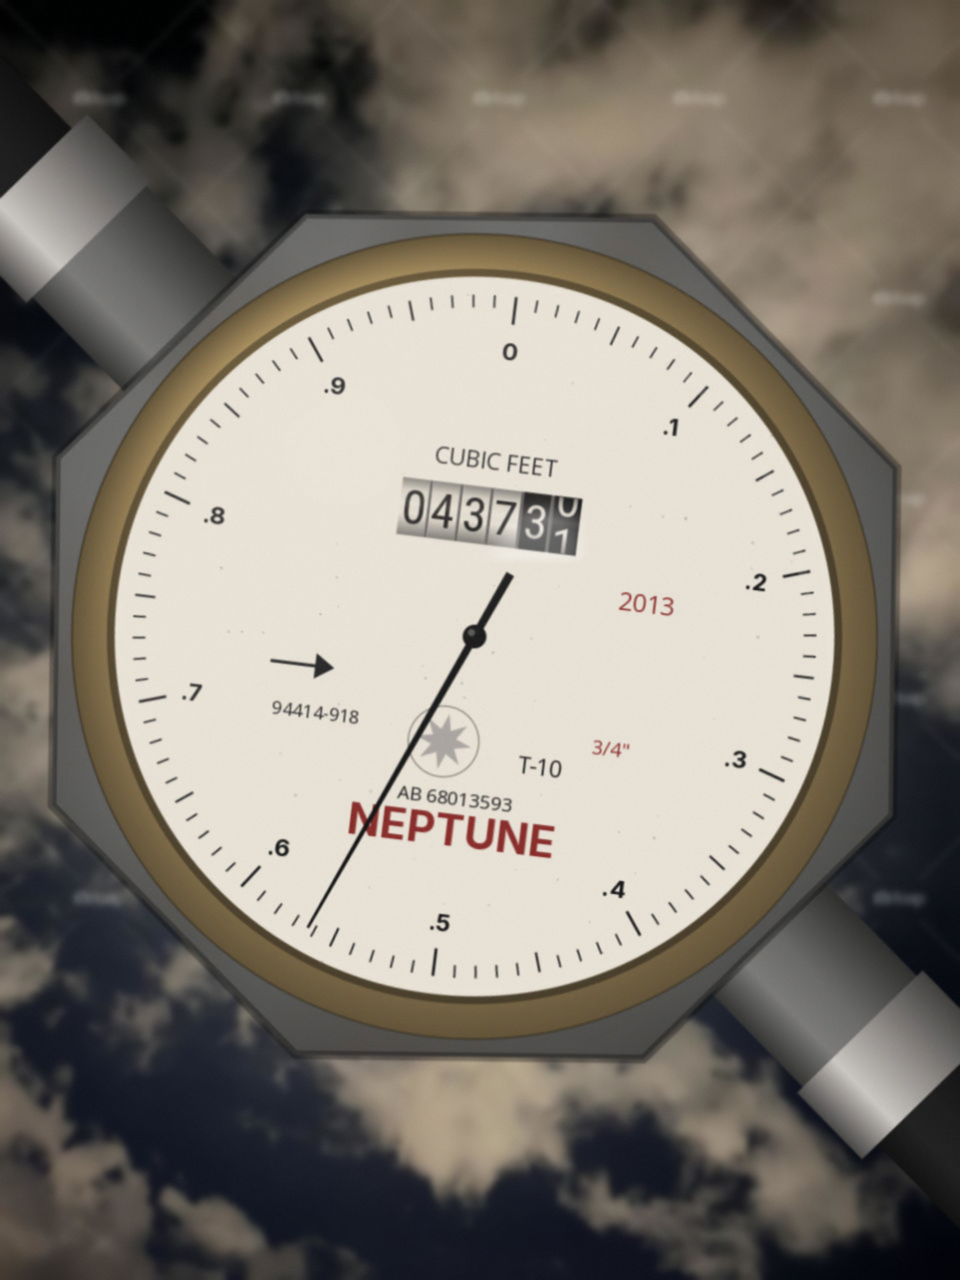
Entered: 43730.56 ft³
